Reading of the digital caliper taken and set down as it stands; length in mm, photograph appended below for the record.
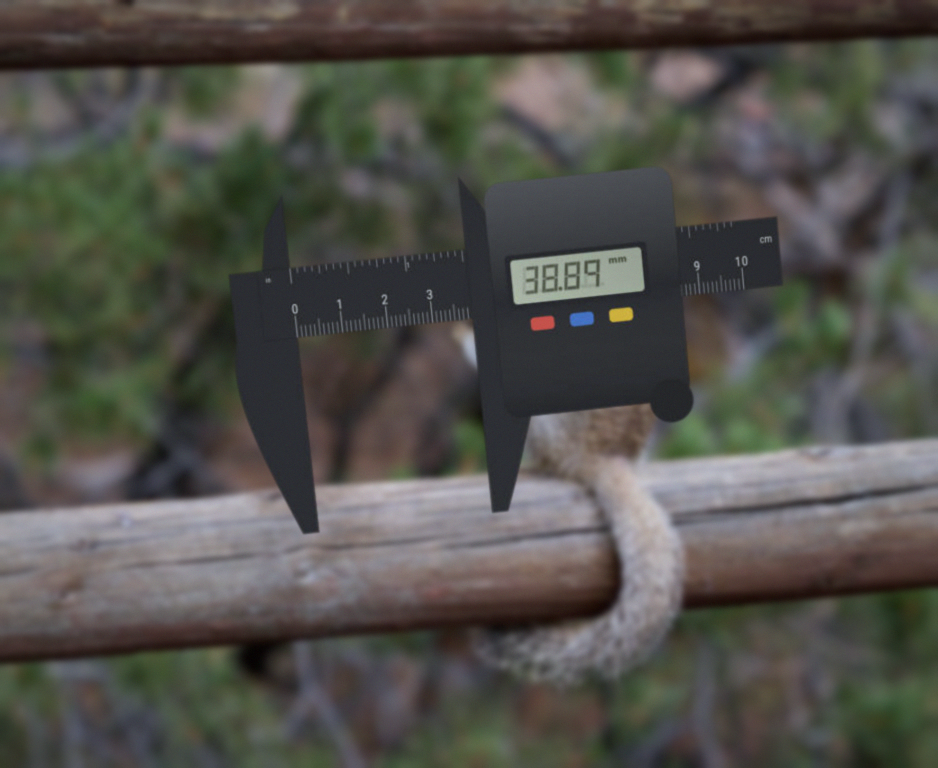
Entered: 38.89 mm
